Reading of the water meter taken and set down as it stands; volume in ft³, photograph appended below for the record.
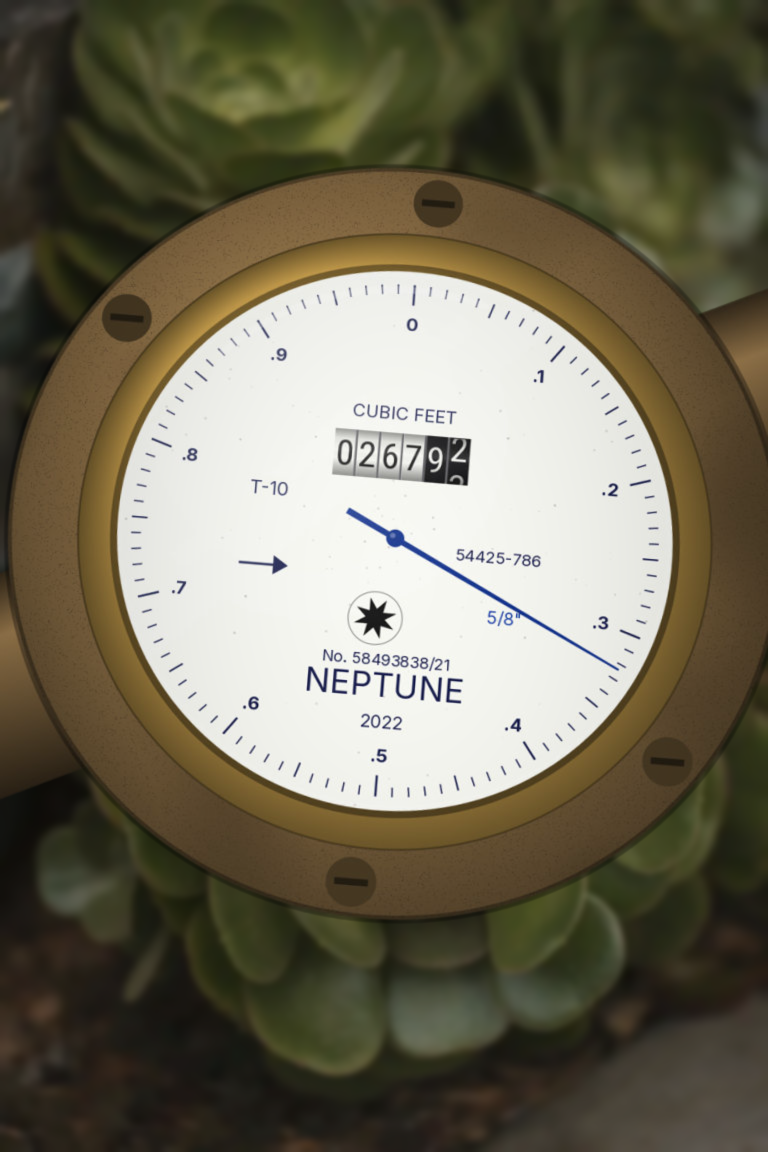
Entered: 26792.32 ft³
